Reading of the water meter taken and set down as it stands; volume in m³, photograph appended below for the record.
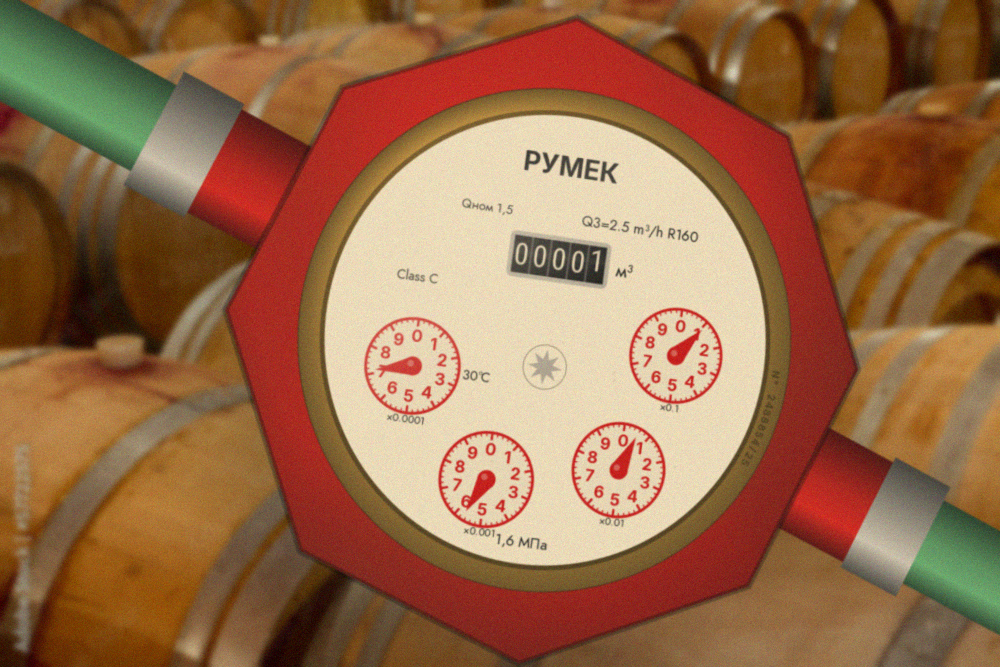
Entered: 1.1057 m³
